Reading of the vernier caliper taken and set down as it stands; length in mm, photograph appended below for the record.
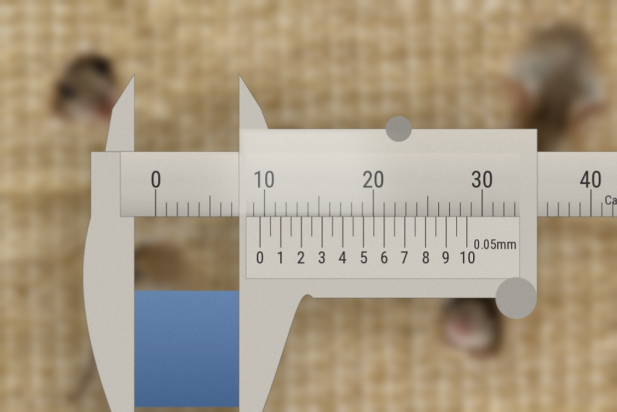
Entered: 9.6 mm
